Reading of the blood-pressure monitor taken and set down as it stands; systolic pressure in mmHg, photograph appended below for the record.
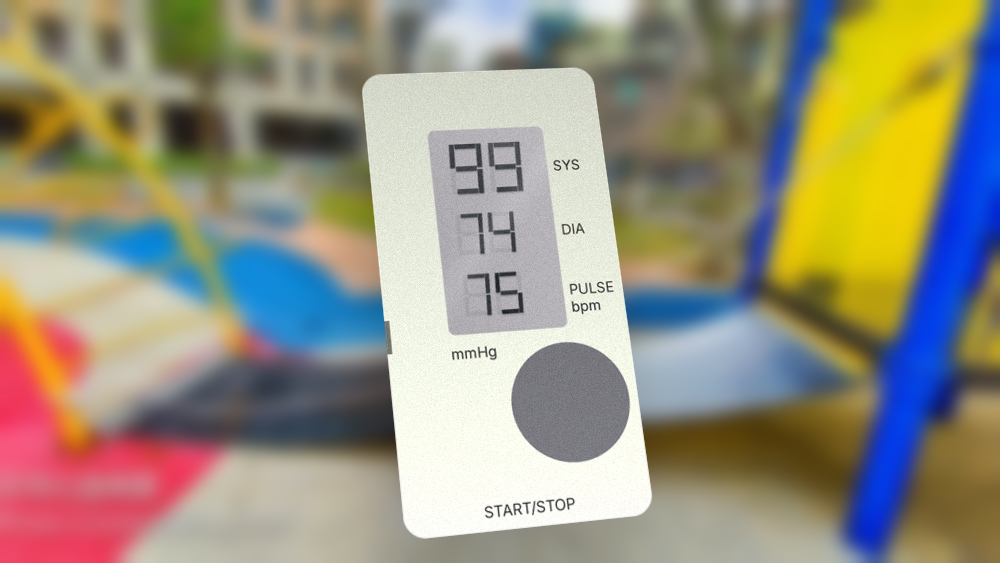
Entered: 99 mmHg
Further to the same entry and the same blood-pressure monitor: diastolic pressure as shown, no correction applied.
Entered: 74 mmHg
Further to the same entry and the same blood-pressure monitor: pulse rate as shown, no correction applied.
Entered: 75 bpm
